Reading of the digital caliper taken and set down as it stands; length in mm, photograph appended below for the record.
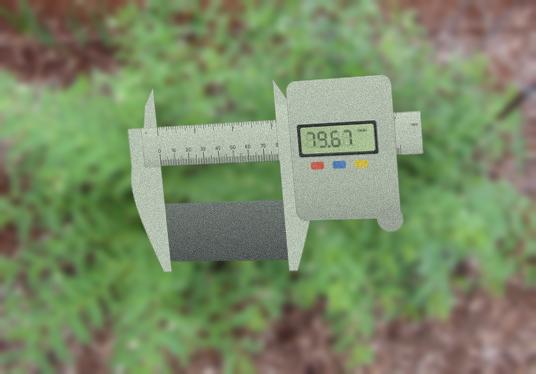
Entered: 79.67 mm
